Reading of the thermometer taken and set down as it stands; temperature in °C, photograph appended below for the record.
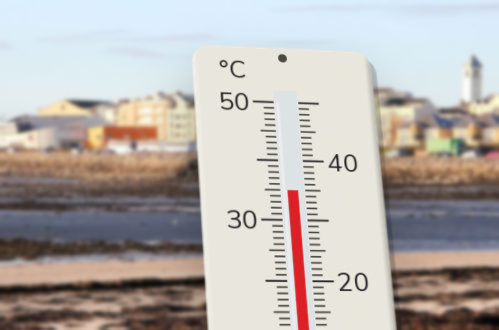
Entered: 35 °C
